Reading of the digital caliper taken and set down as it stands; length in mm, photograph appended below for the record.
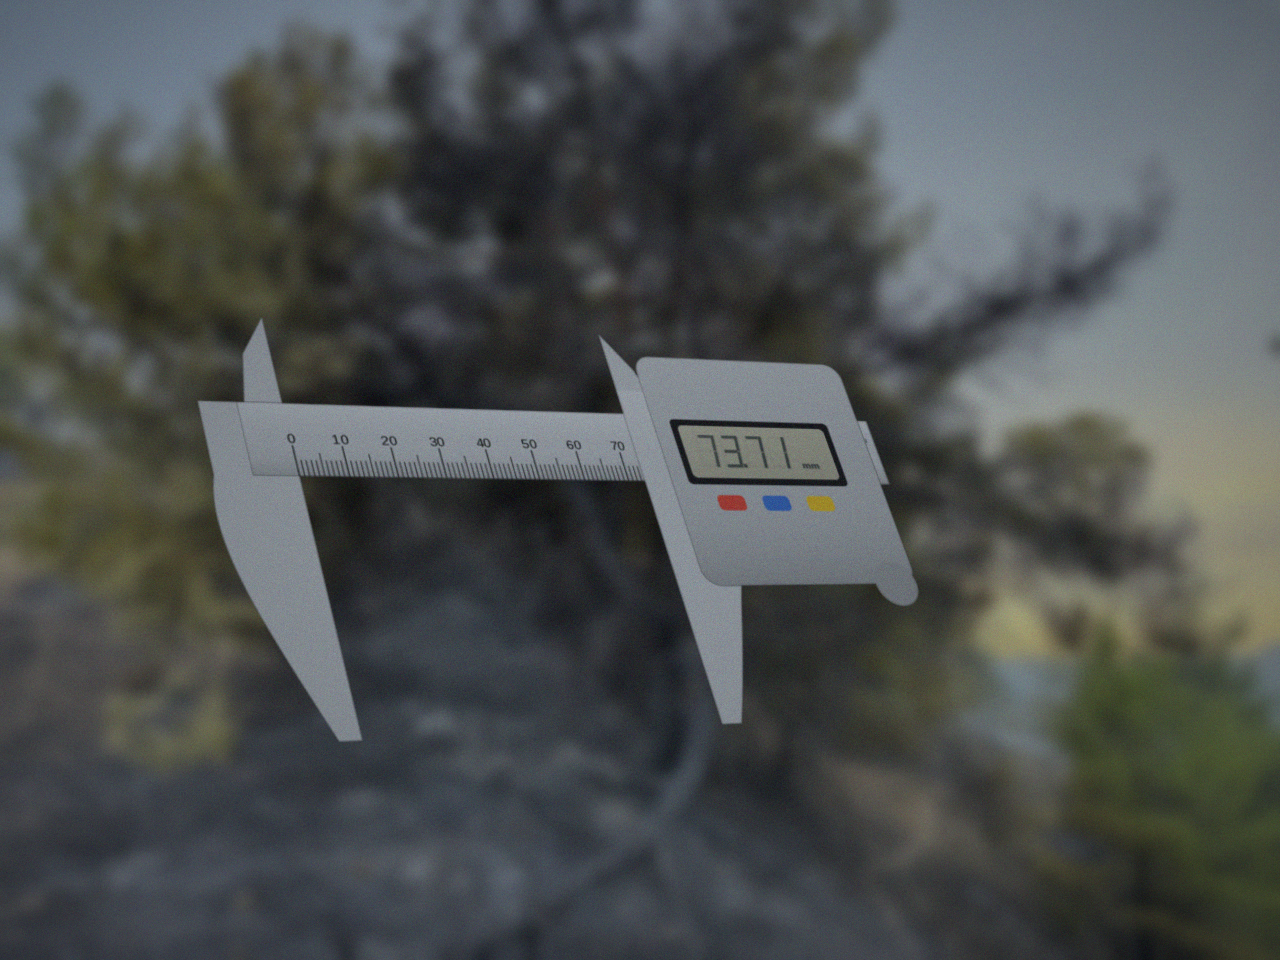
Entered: 73.71 mm
